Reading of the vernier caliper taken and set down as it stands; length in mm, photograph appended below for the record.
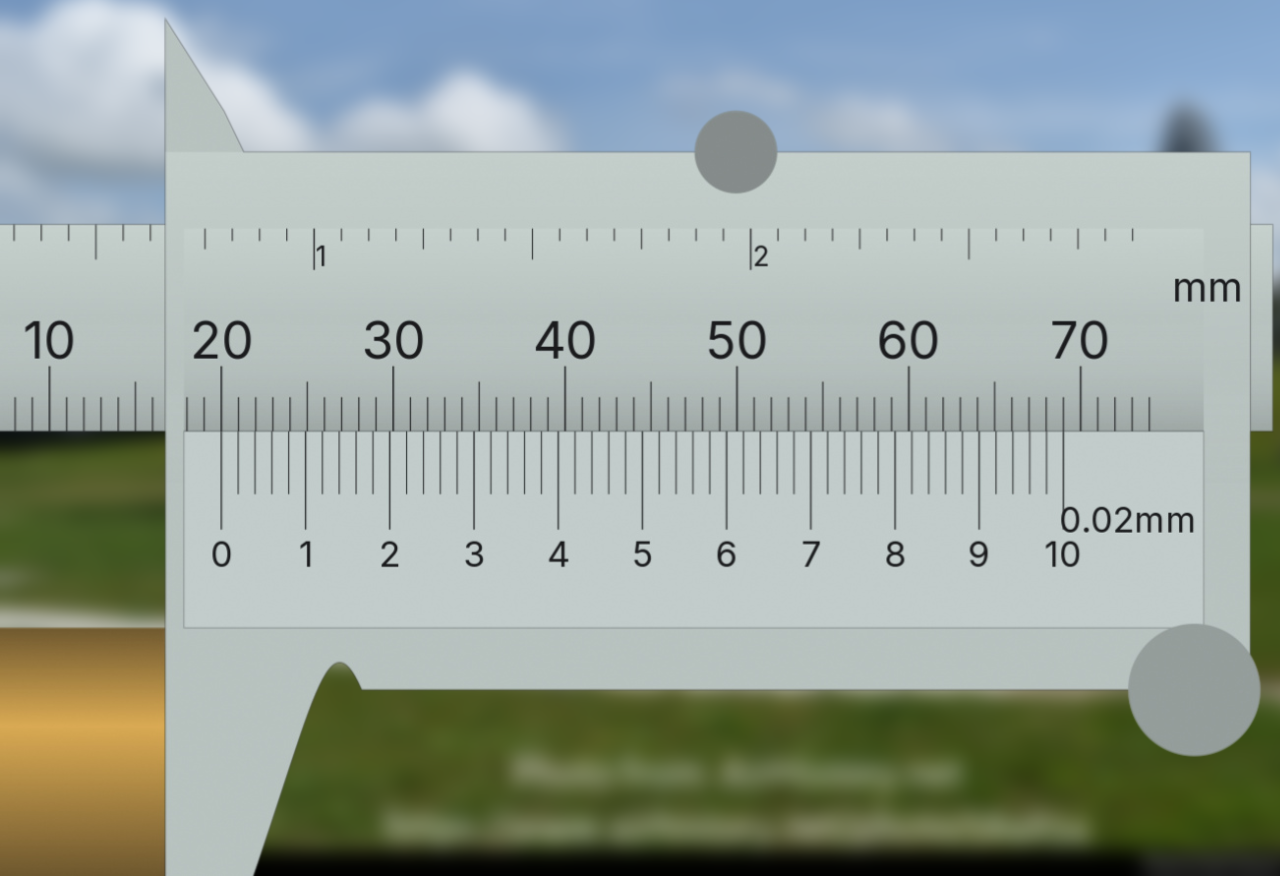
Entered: 20.0 mm
